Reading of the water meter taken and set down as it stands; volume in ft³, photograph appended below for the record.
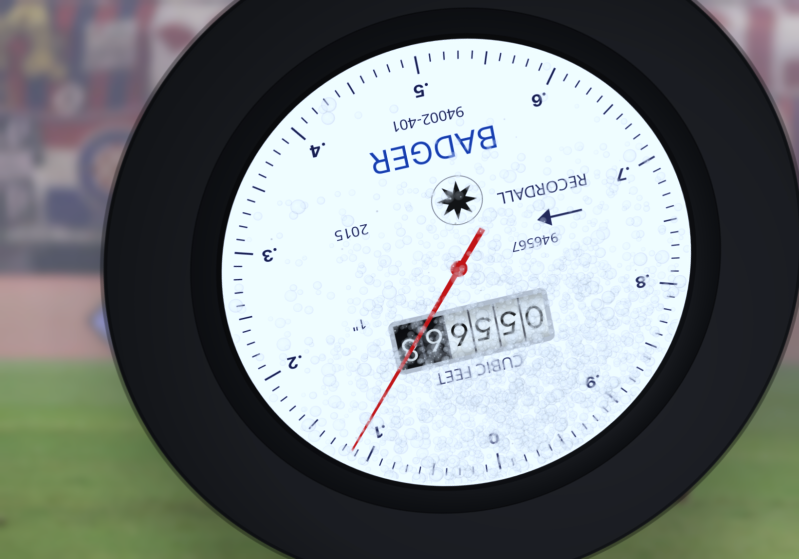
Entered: 55668.11 ft³
